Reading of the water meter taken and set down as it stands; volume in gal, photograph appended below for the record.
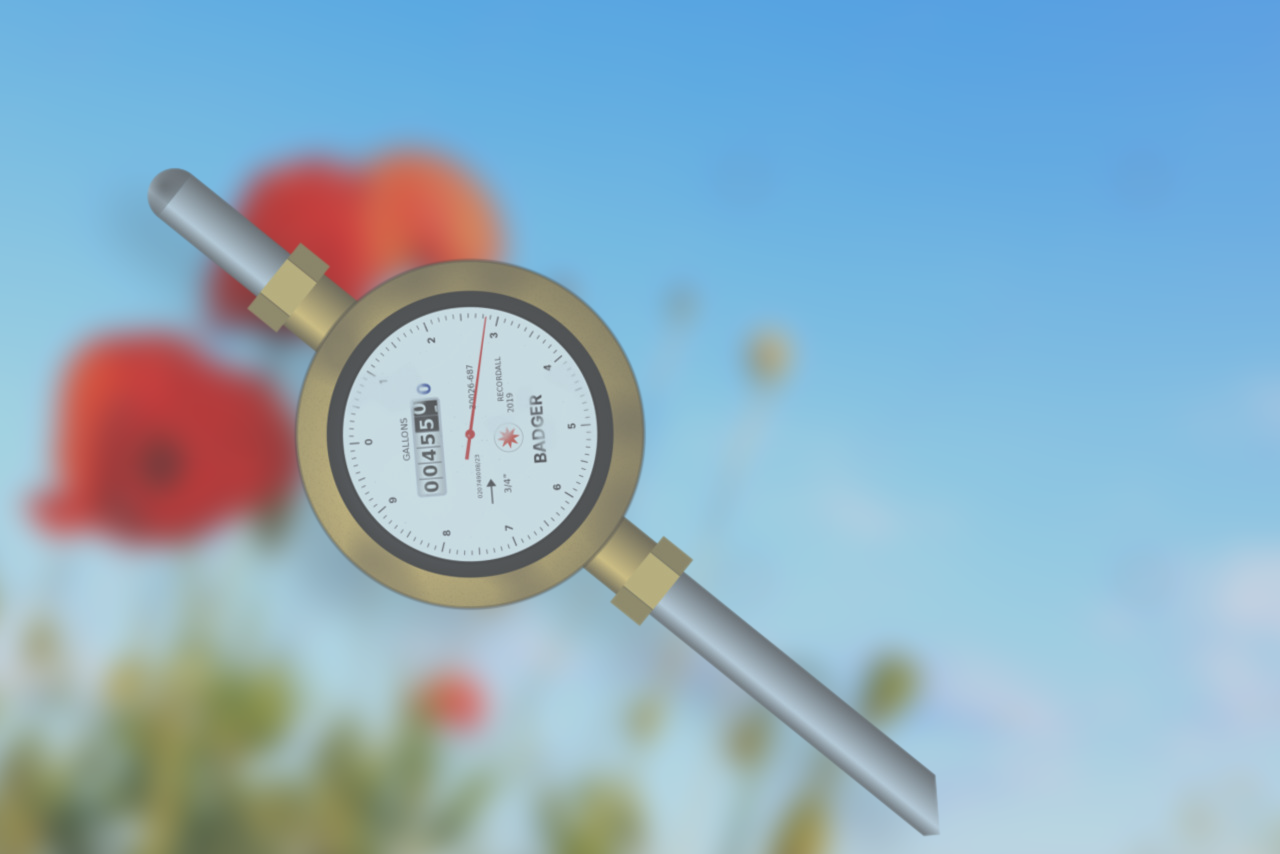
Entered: 45502.8 gal
